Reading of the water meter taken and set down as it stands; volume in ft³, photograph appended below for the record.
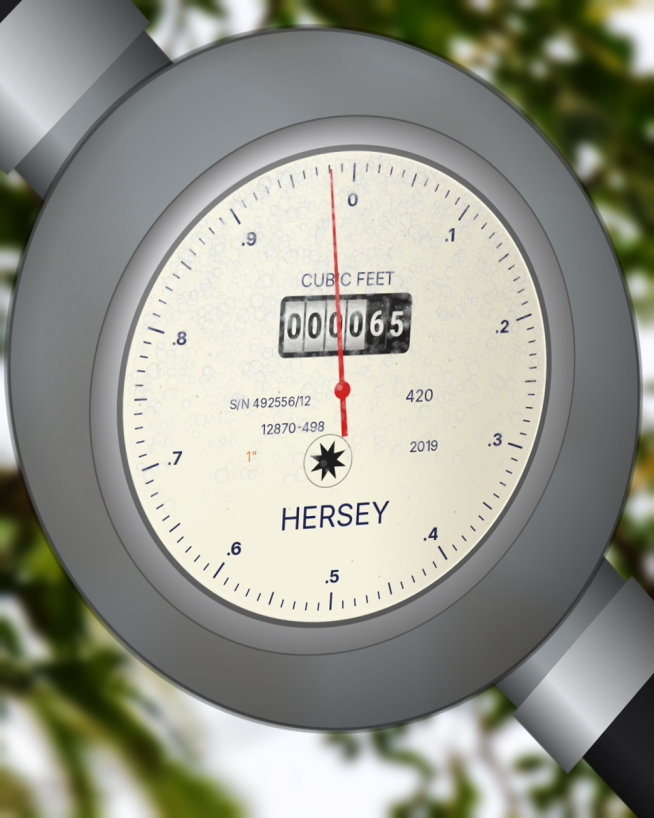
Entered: 64.98 ft³
